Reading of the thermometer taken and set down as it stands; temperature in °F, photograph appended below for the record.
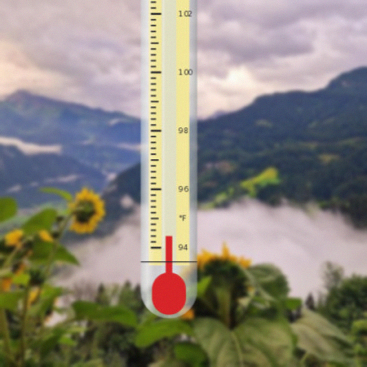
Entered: 94.4 °F
